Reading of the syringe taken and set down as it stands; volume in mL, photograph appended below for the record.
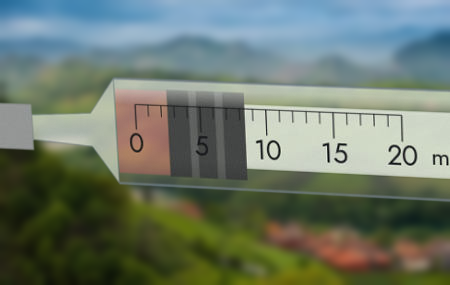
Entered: 2.5 mL
